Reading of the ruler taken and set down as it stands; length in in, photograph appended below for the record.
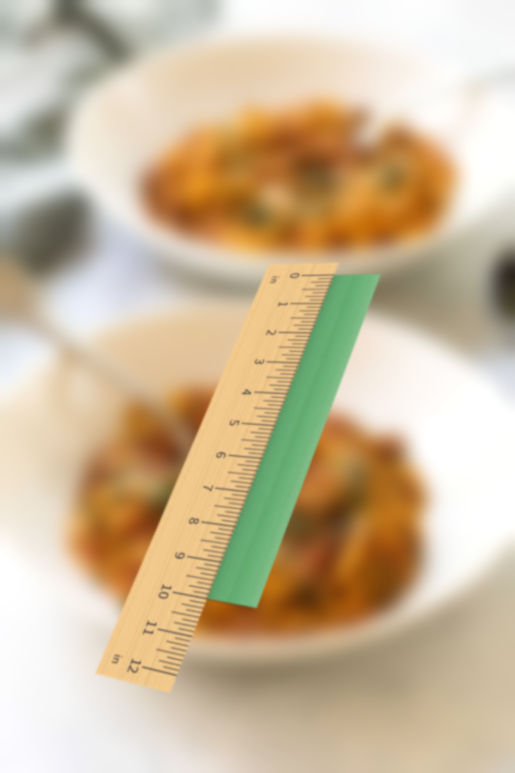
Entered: 10 in
